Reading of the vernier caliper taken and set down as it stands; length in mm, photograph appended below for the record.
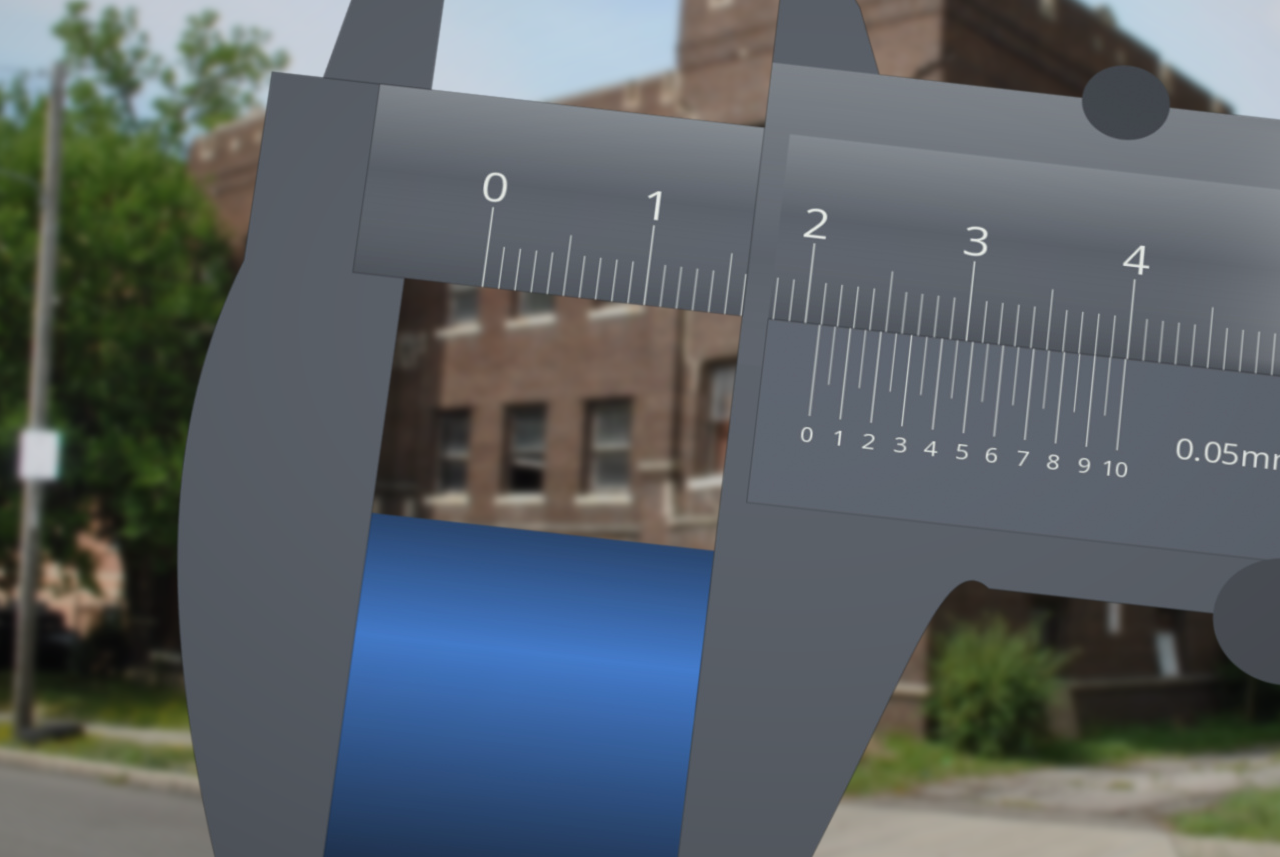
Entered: 20.9 mm
